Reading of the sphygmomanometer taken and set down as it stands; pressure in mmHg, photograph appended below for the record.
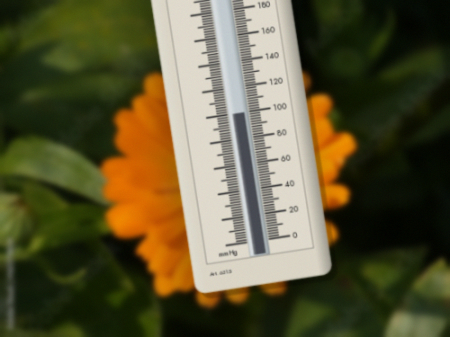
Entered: 100 mmHg
